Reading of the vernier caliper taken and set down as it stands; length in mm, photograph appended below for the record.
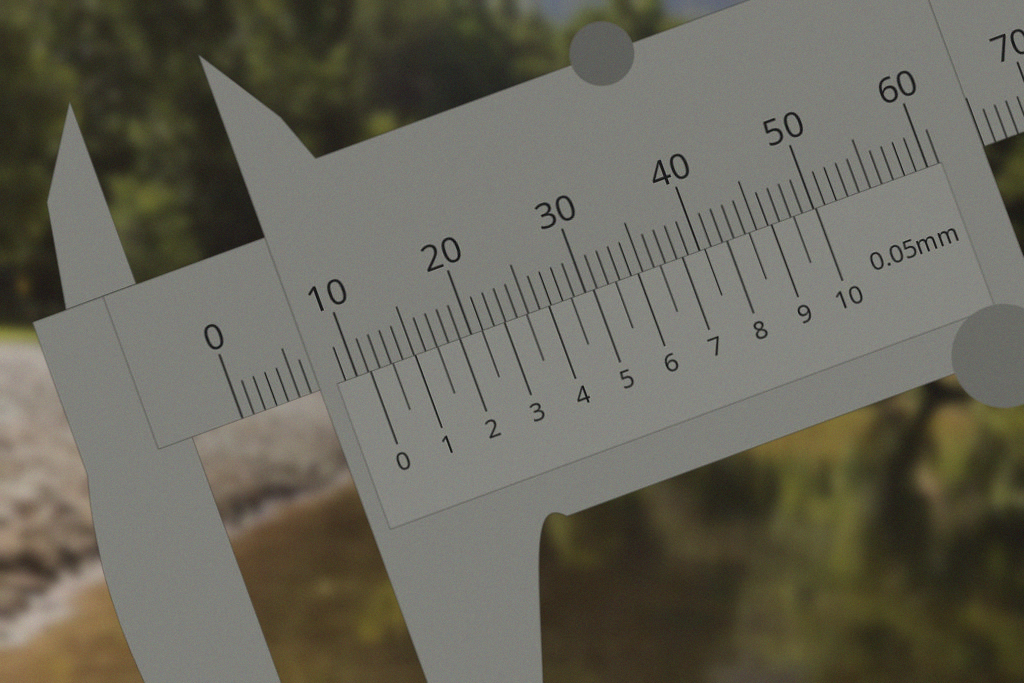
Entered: 11.2 mm
